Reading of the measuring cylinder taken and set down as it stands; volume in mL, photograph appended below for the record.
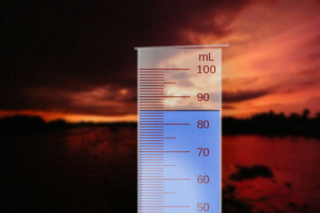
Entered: 85 mL
